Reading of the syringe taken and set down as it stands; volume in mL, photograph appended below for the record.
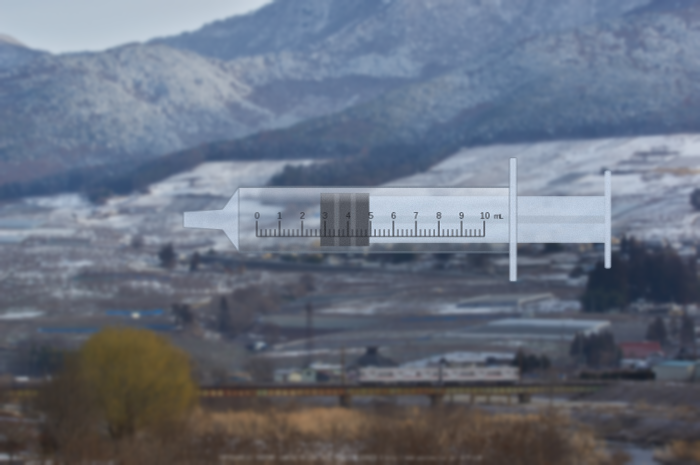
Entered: 2.8 mL
